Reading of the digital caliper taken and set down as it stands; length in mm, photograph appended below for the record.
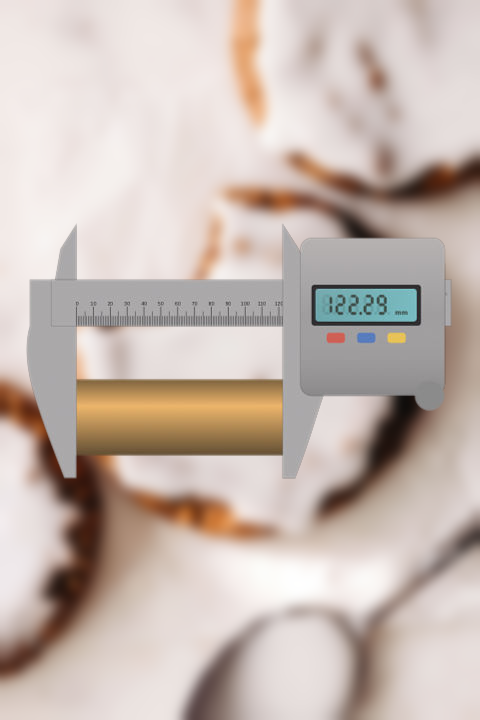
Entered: 122.29 mm
